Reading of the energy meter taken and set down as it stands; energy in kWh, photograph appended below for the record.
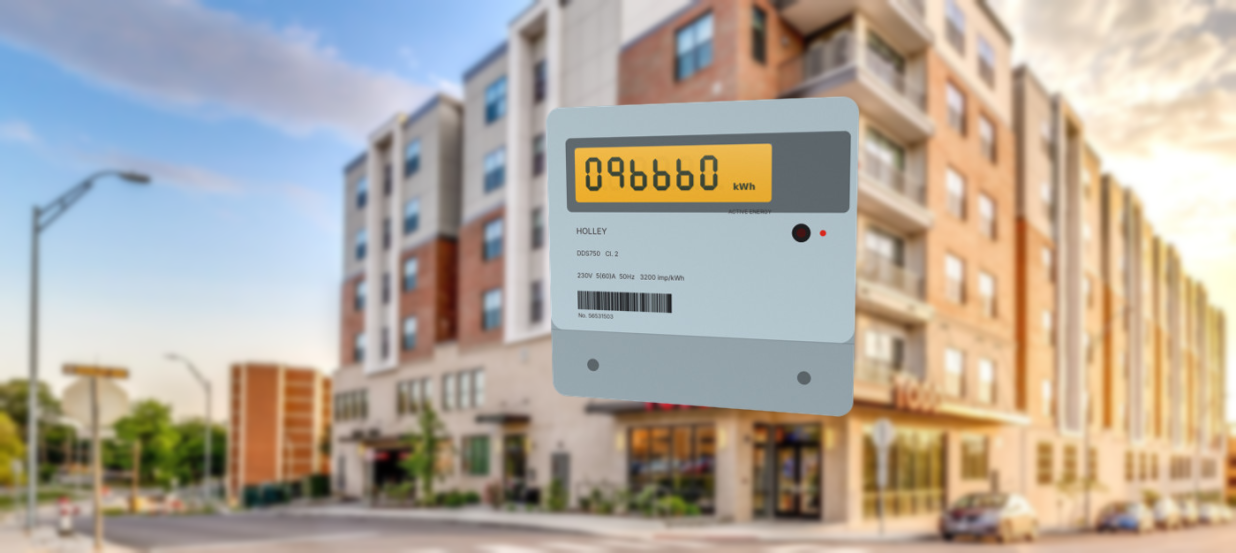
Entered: 96660 kWh
